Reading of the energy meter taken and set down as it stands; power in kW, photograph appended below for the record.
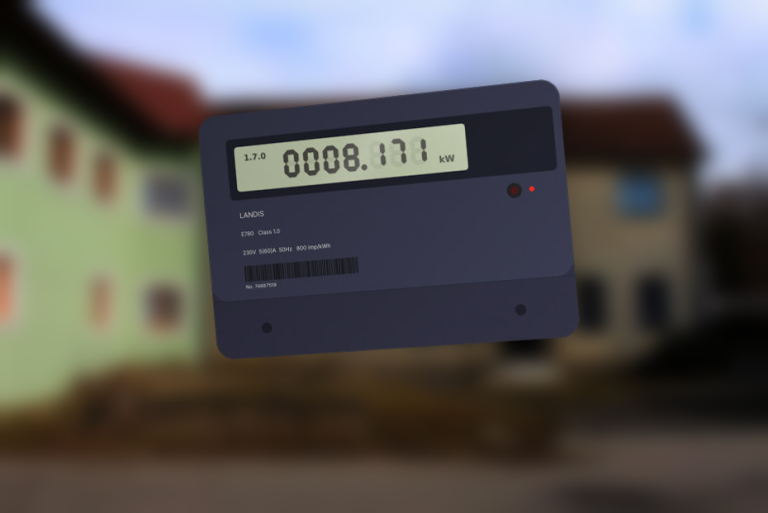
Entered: 8.171 kW
